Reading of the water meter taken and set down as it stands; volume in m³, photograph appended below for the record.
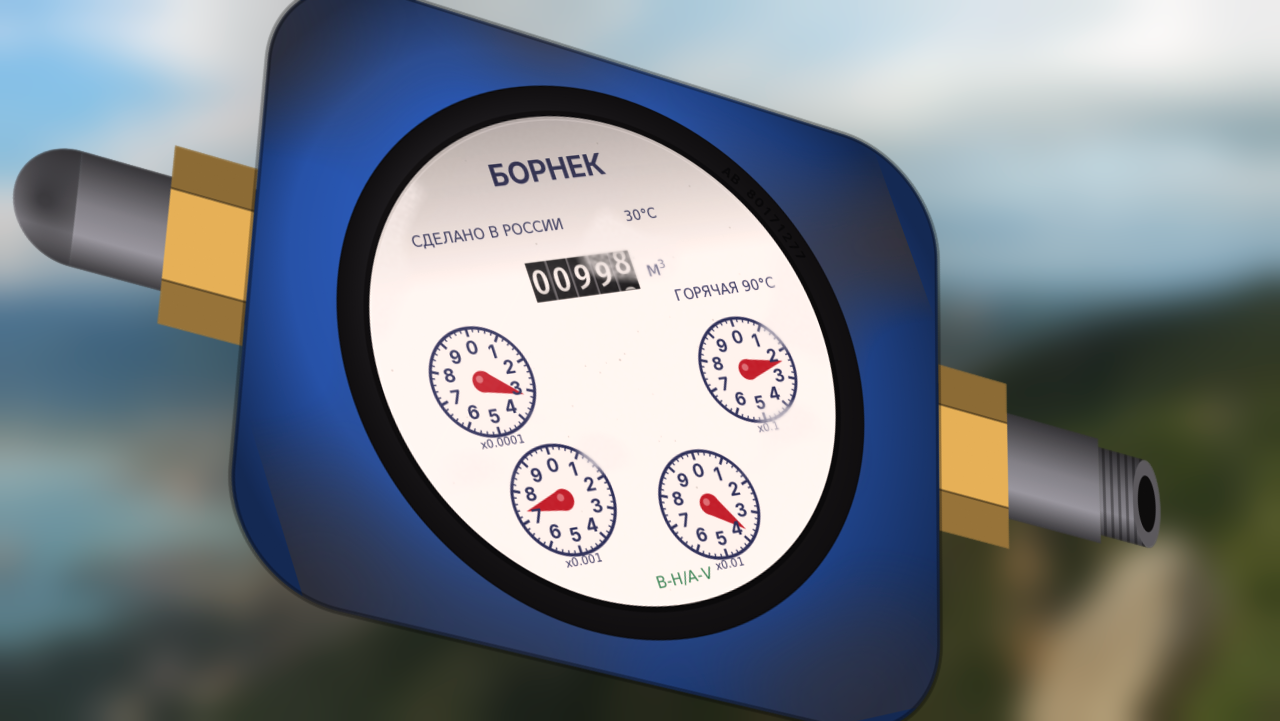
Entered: 998.2373 m³
